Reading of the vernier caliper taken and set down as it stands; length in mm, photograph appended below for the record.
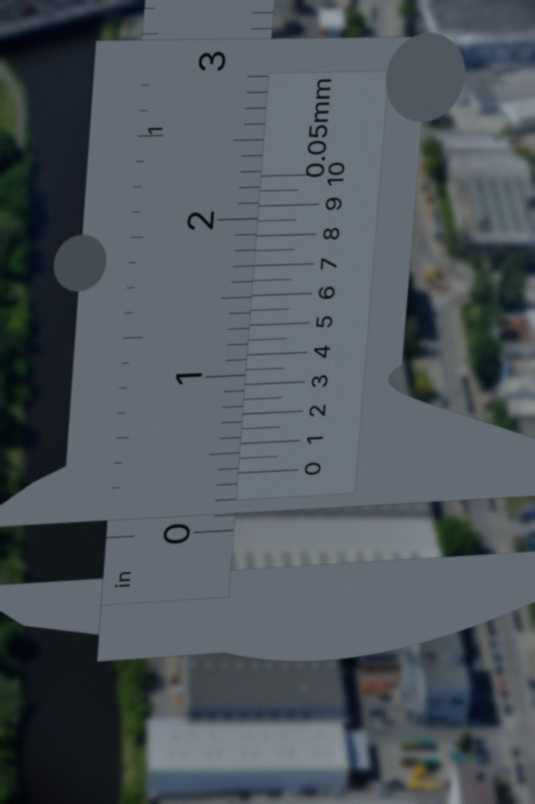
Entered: 3.7 mm
